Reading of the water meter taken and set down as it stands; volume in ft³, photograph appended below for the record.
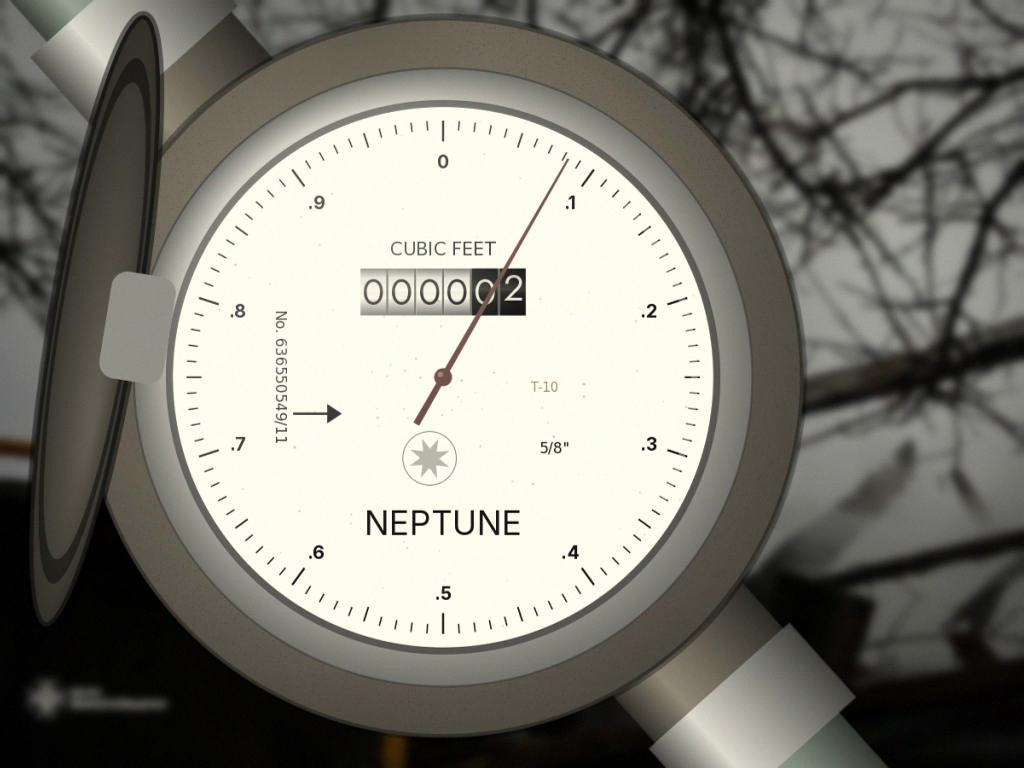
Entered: 2.08 ft³
